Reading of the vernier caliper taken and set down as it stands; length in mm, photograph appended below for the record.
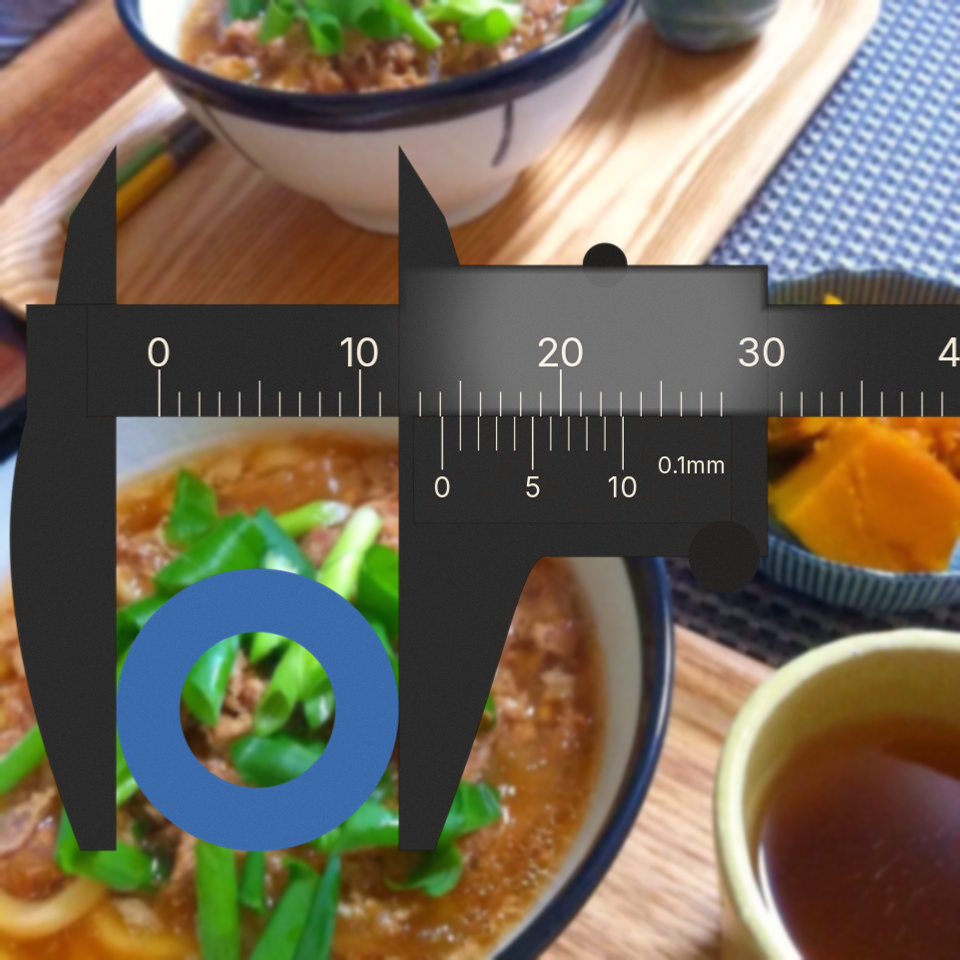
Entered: 14.1 mm
